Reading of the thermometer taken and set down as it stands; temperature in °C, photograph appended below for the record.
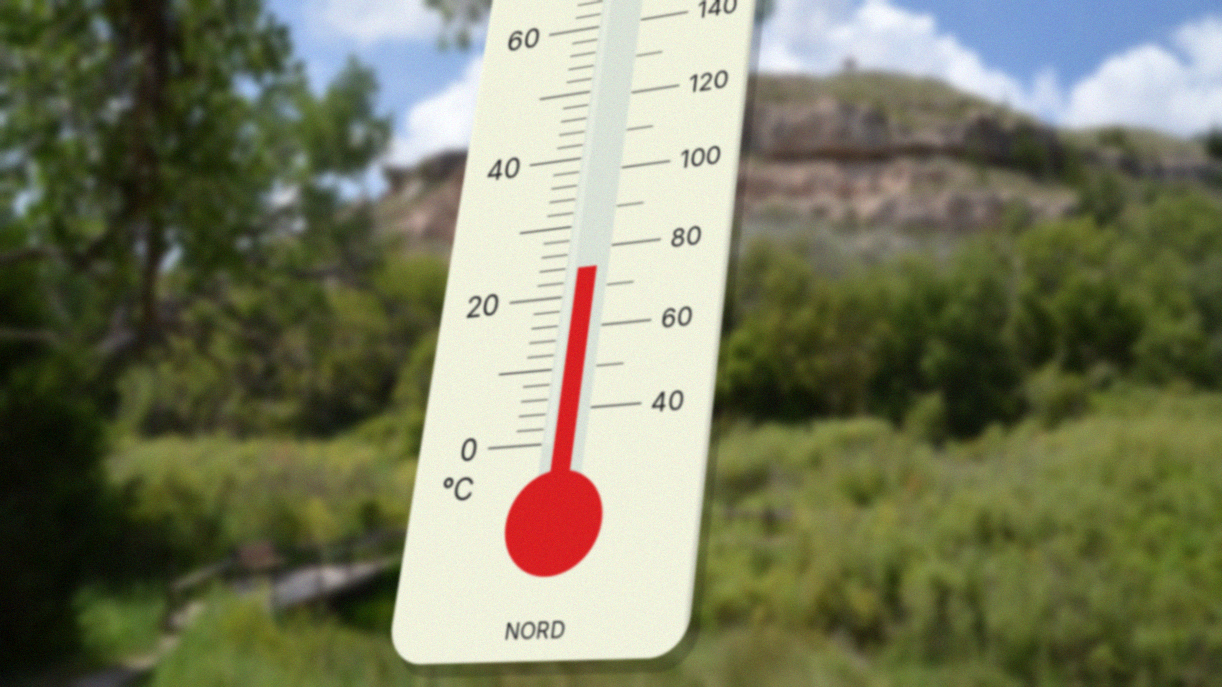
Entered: 24 °C
